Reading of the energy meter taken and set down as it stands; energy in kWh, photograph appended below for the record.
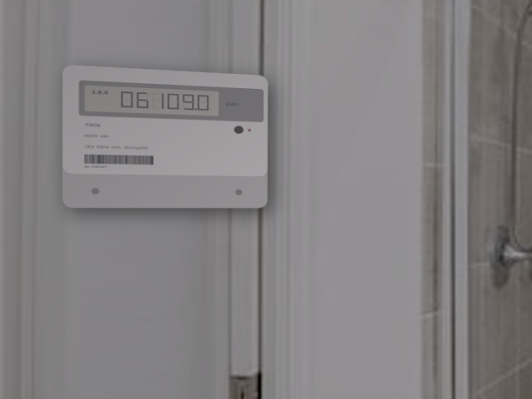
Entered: 6109.0 kWh
